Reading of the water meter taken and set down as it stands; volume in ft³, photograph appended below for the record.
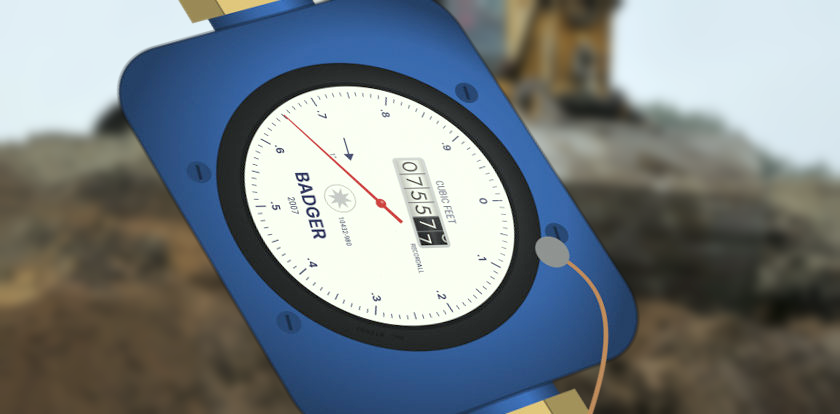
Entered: 75576.65 ft³
